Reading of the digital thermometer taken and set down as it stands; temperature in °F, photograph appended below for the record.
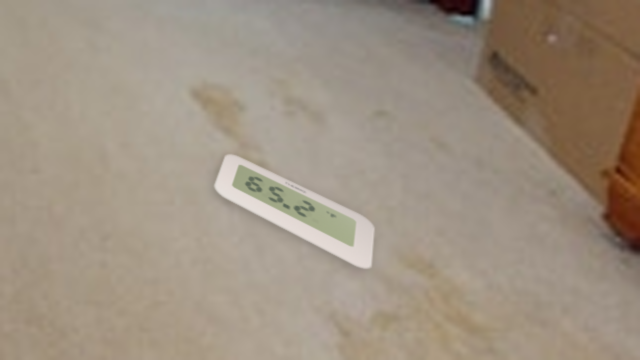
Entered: 65.2 °F
